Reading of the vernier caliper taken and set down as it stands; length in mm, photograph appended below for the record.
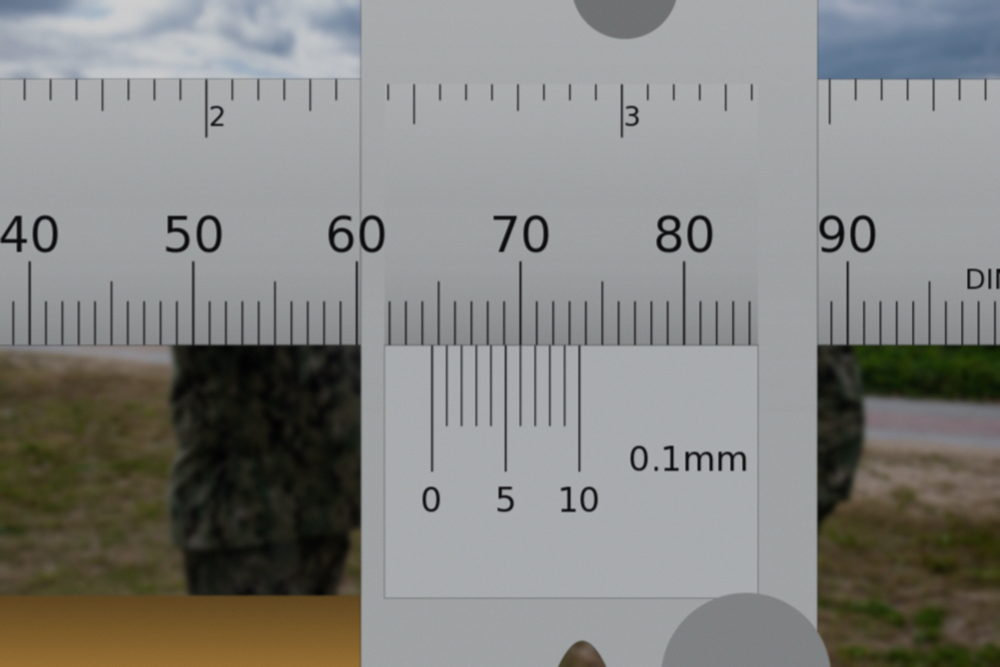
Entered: 64.6 mm
